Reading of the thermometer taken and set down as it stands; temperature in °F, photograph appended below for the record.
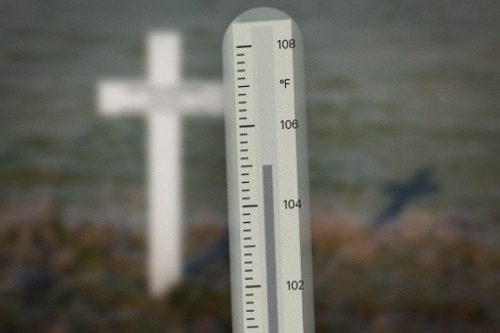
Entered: 105 °F
